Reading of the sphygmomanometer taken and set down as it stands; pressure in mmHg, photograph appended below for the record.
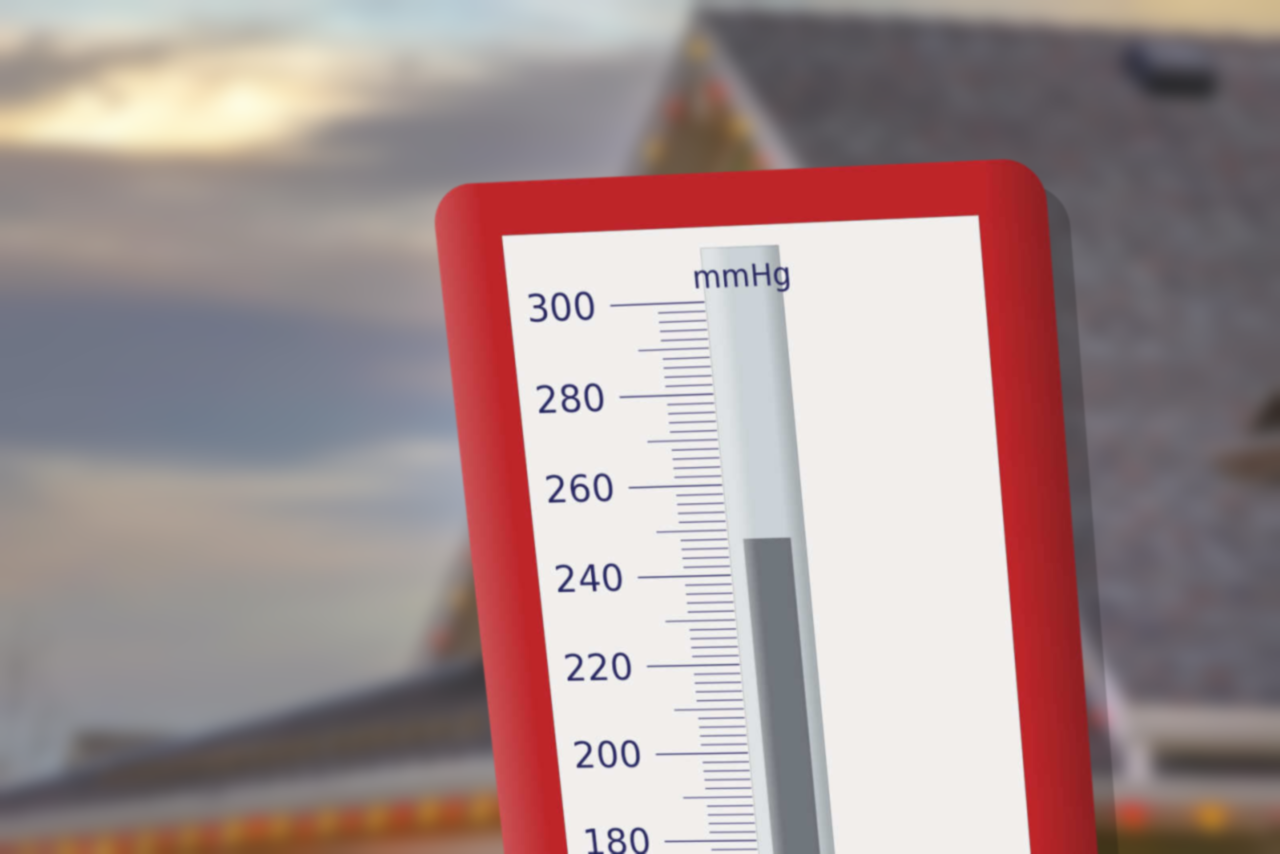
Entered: 248 mmHg
